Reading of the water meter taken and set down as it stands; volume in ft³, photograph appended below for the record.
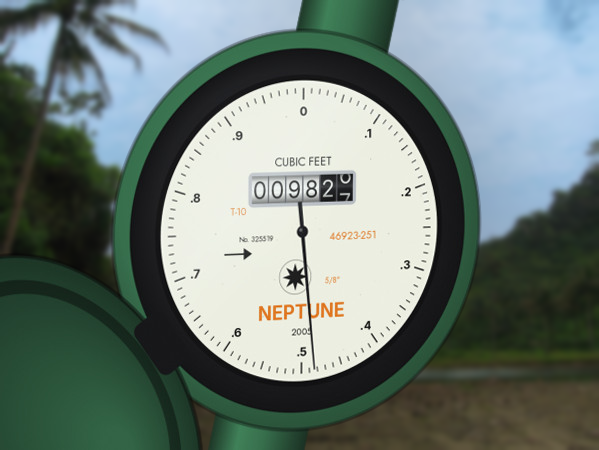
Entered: 9826.48 ft³
